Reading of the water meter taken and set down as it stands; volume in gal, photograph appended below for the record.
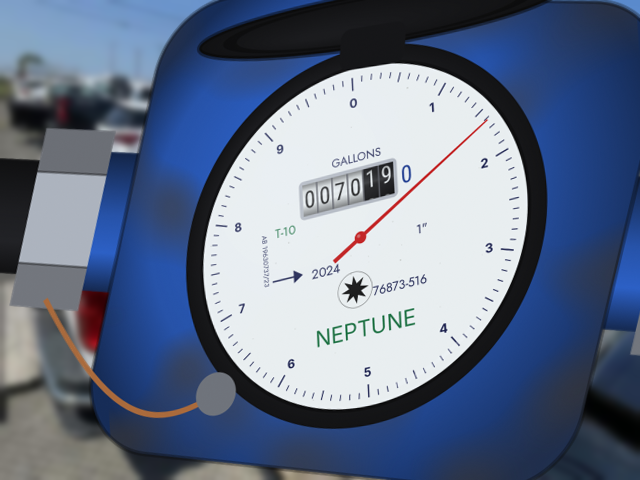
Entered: 70191.6 gal
